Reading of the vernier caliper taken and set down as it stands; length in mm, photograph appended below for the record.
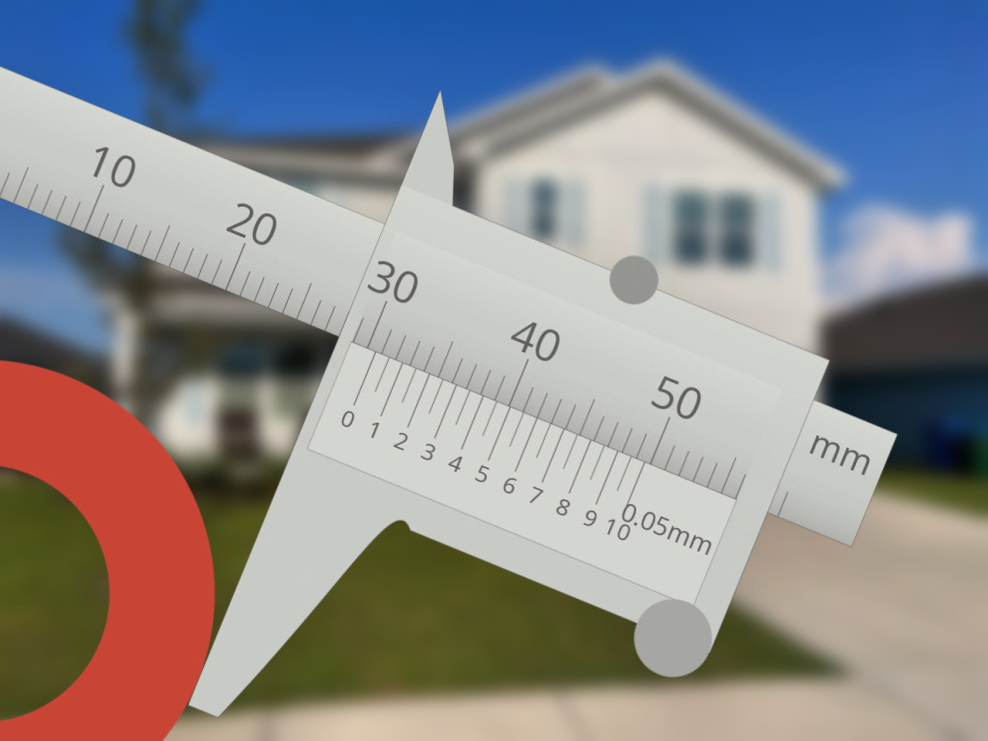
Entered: 30.6 mm
